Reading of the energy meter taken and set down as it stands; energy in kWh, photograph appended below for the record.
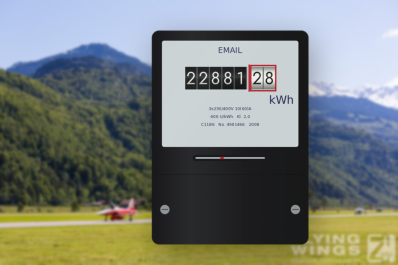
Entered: 22881.28 kWh
